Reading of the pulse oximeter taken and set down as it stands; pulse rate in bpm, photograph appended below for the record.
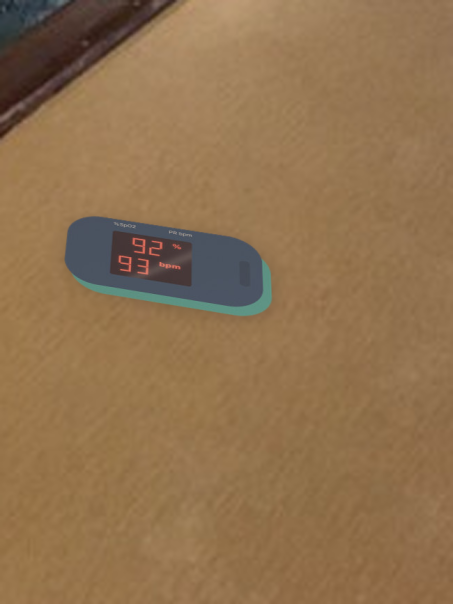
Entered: 93 bpm
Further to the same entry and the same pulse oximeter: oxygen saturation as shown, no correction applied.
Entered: 92 %
